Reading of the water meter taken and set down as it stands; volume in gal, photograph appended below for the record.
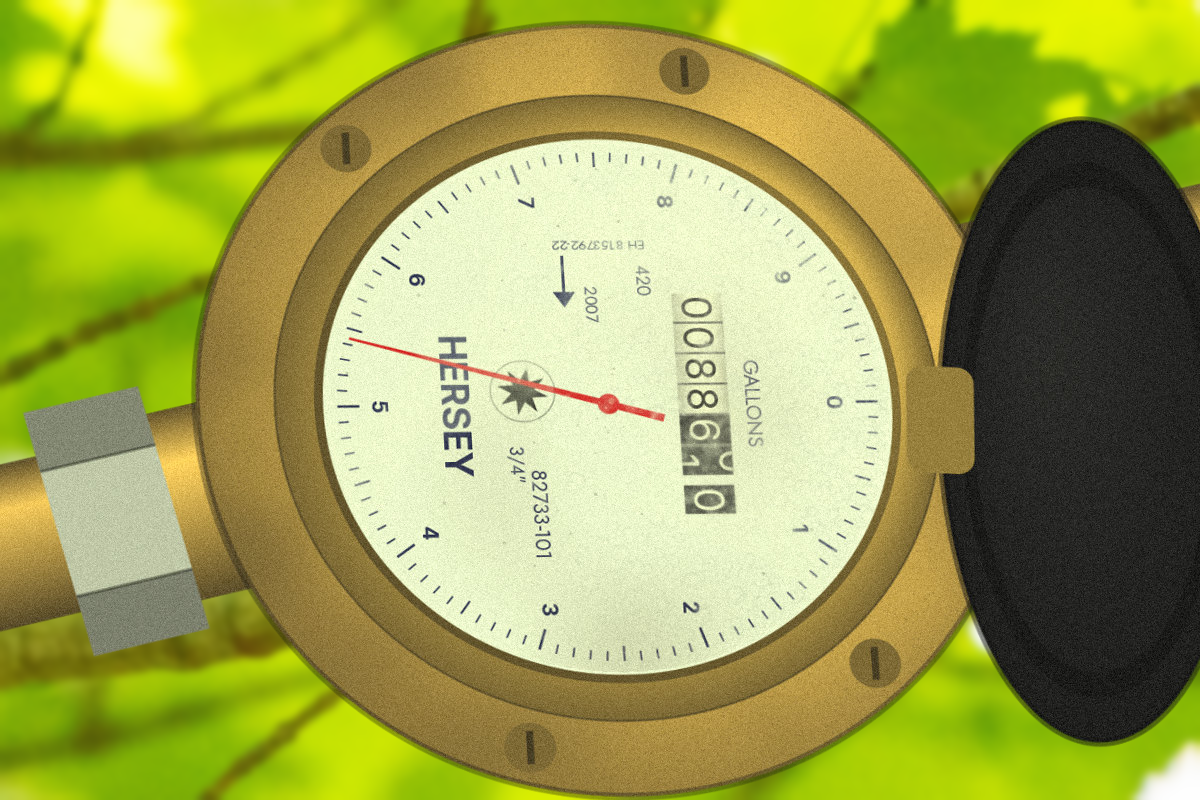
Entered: 88605.4 gal
